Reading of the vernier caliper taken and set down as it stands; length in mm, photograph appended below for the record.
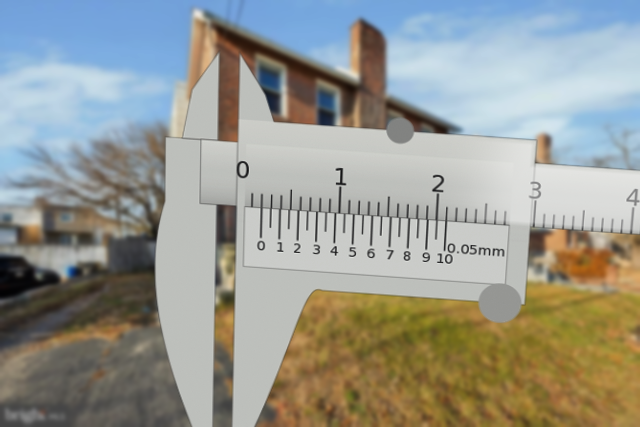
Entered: 2.0 mm
